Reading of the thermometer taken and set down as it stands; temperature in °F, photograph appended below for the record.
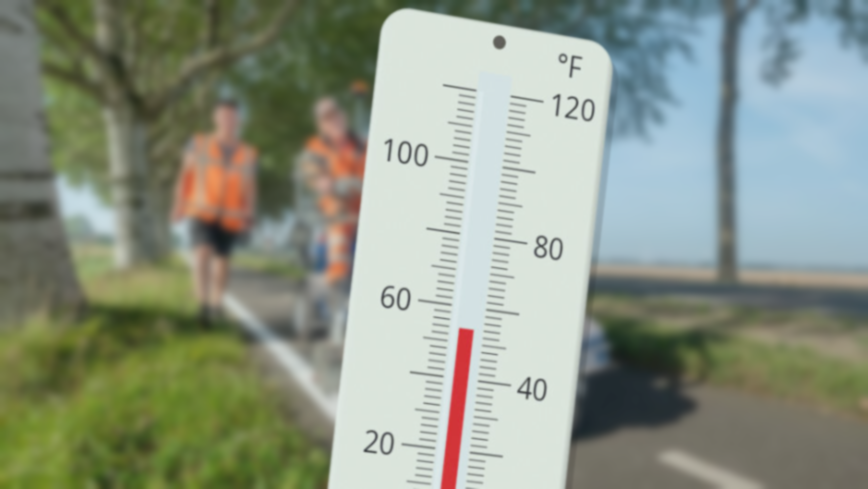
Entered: 54 °F
